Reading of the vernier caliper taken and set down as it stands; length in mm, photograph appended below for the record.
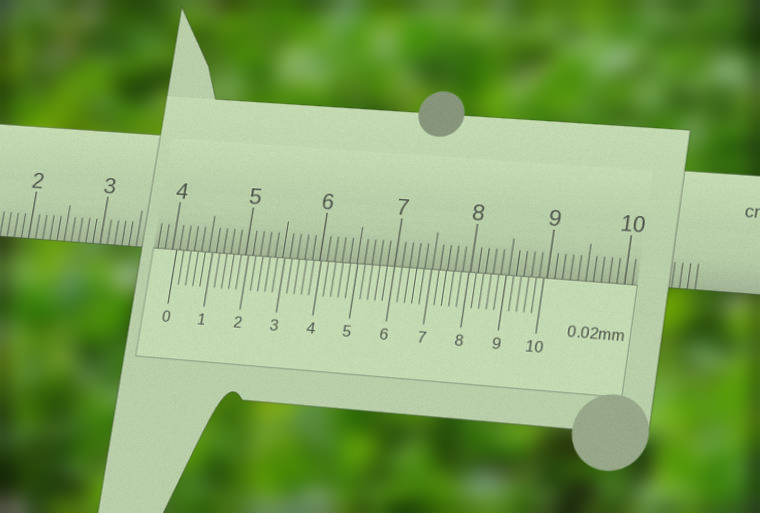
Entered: 40.6 mm
